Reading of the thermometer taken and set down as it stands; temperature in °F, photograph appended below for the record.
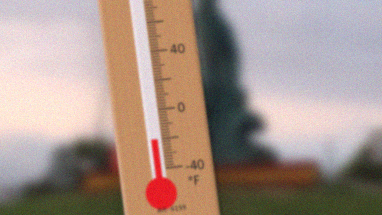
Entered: -20 °F
